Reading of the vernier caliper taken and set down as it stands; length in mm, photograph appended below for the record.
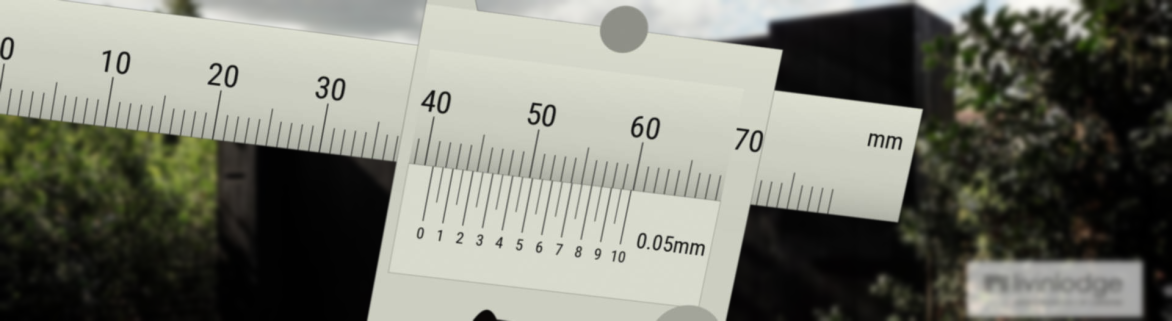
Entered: 40.8 mm
